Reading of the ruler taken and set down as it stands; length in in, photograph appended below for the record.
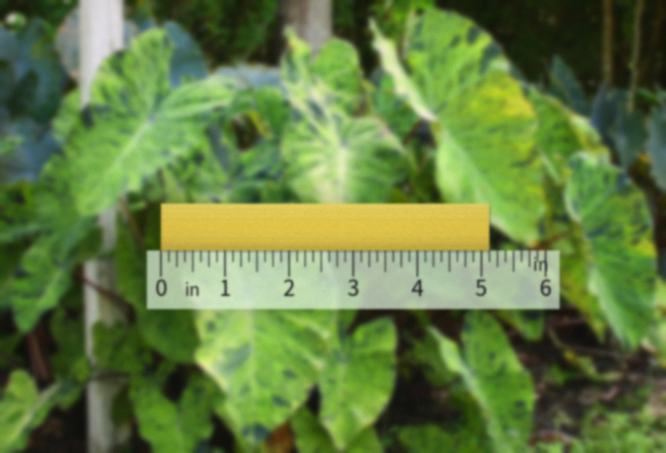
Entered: 5.125 in
